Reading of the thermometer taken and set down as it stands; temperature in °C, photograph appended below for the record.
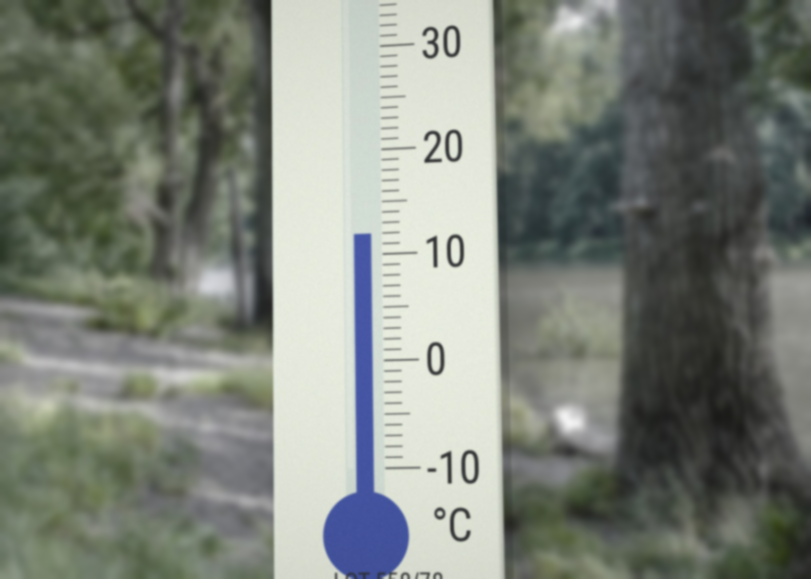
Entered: 12 °C
